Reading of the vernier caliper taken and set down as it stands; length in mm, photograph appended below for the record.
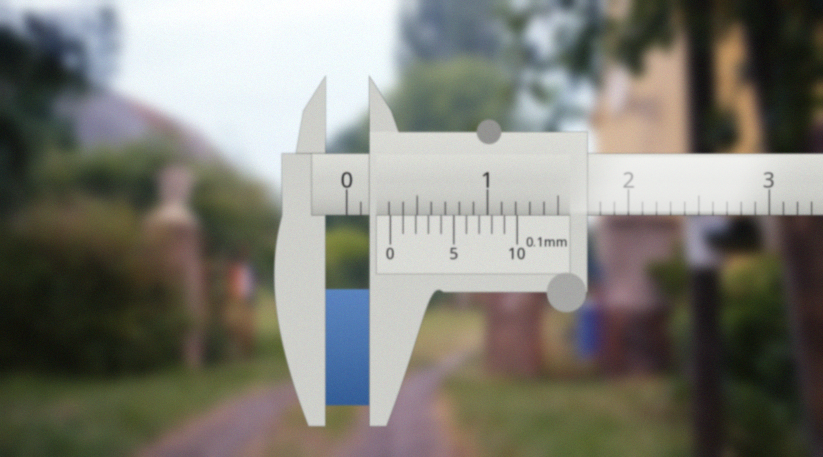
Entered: 3.1 mm
